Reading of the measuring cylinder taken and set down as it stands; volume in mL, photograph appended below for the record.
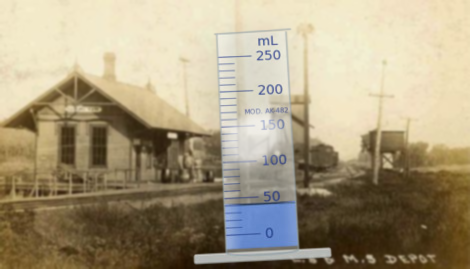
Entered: 40 mL
